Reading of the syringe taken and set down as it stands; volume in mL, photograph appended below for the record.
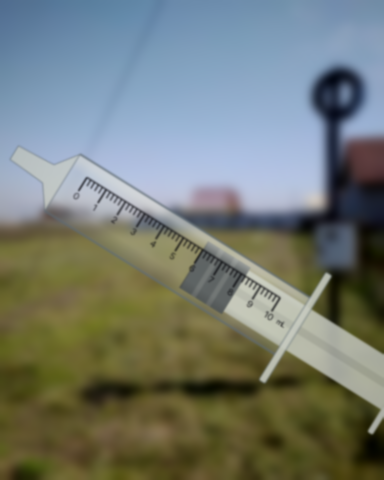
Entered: 6 mL
